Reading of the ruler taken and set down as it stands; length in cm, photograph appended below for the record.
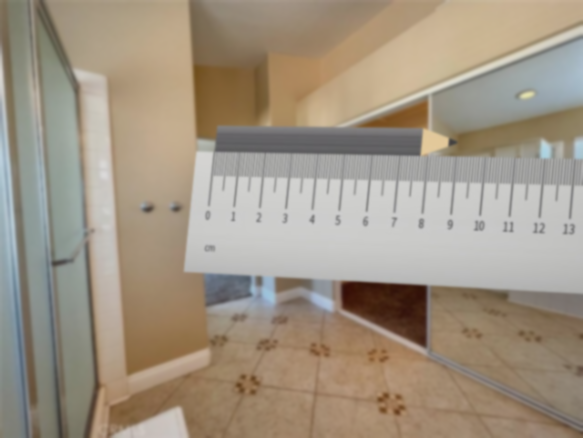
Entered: 9 cm
